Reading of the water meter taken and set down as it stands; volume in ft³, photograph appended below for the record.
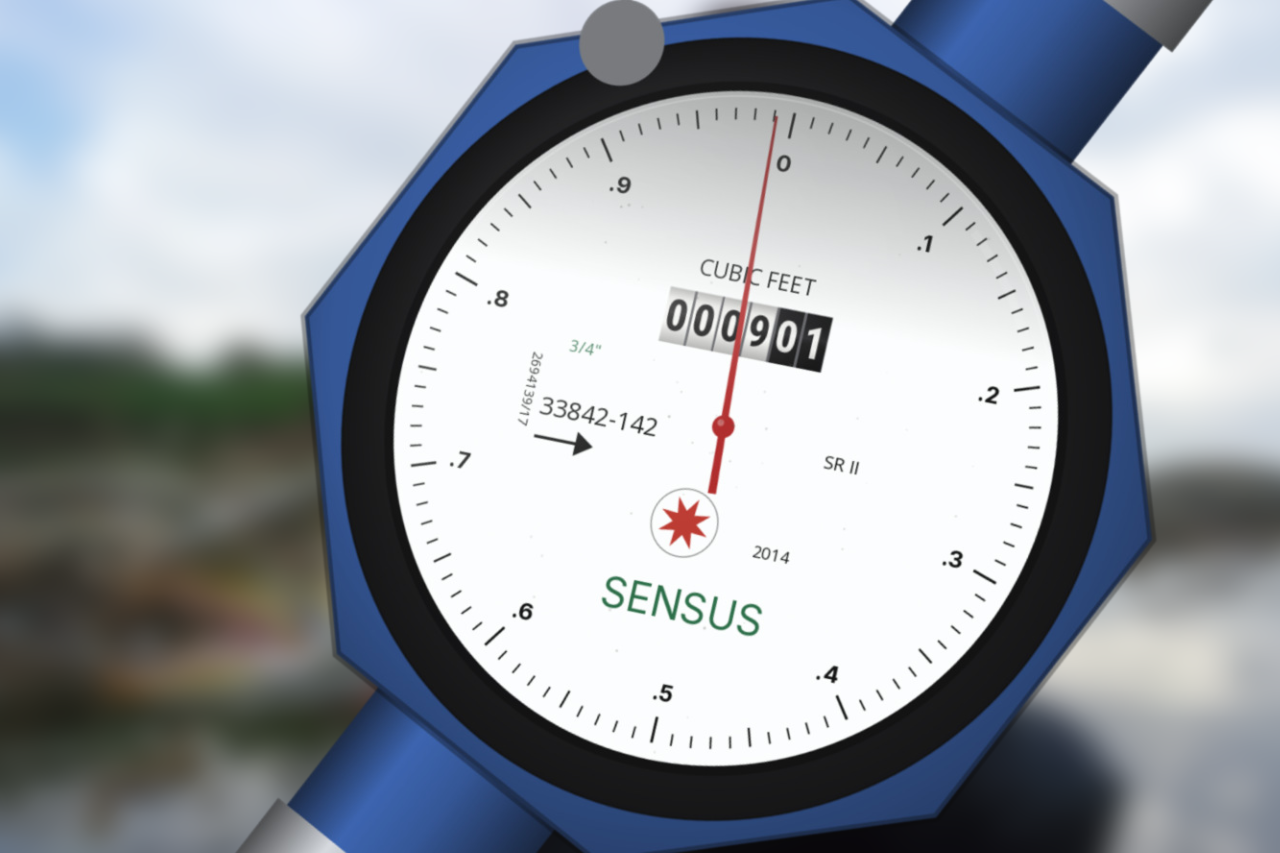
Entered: 900.99 ft³
